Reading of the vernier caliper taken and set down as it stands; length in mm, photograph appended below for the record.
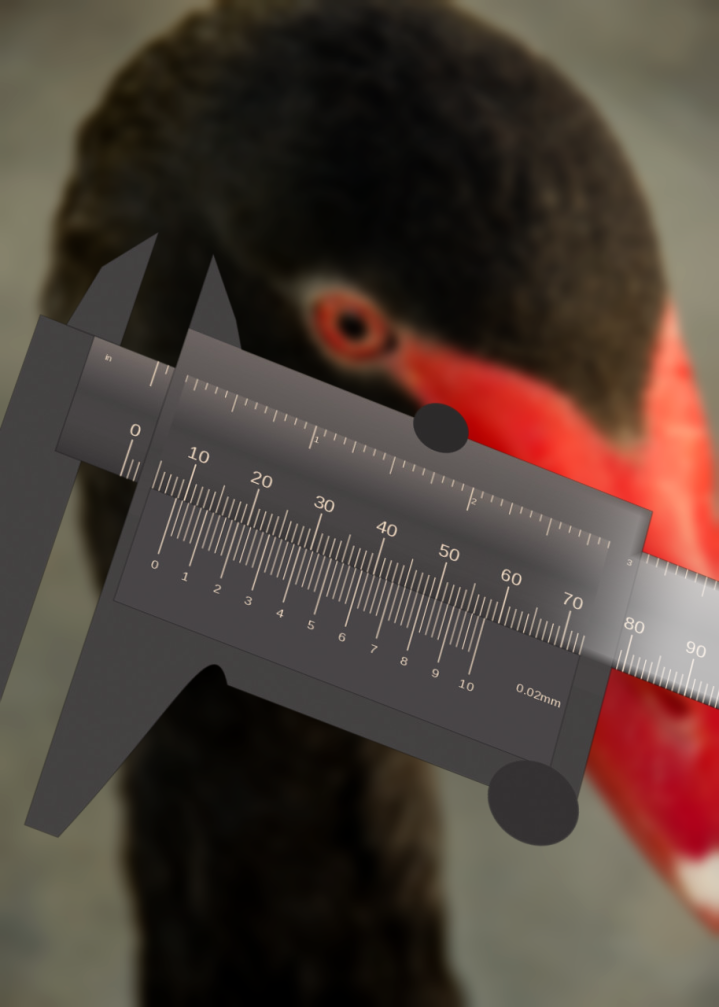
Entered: 8.8 mm
